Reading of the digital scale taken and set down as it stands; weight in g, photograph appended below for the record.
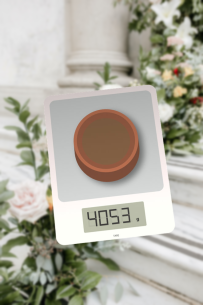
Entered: 4053 g
